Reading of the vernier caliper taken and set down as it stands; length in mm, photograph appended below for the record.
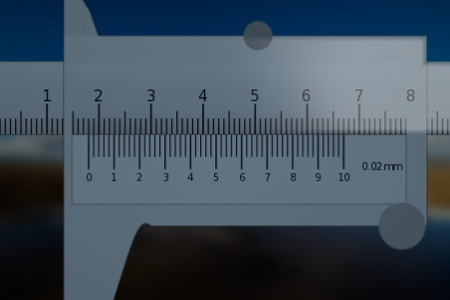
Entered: 18.0 mm
